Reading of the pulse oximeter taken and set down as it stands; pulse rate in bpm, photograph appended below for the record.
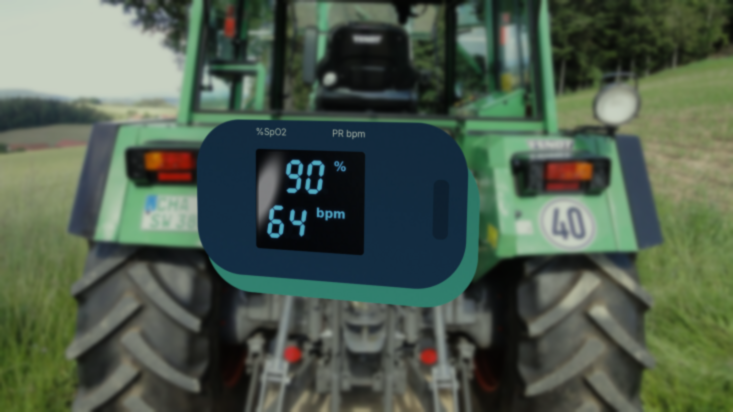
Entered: 64 bpm
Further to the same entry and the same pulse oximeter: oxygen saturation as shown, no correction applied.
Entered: 90 %
